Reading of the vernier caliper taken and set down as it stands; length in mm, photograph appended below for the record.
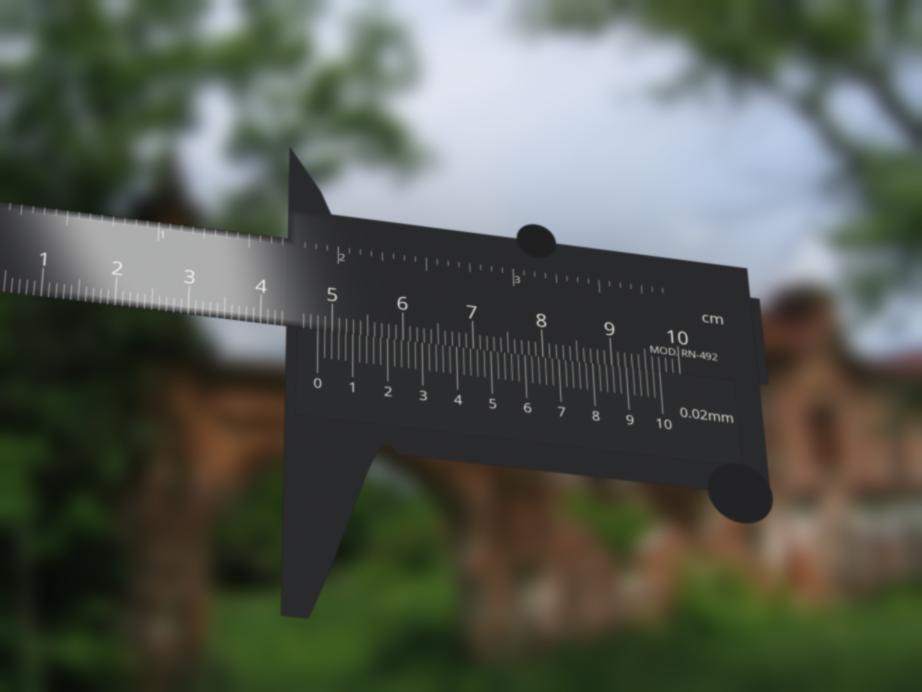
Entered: 48.0 mm
